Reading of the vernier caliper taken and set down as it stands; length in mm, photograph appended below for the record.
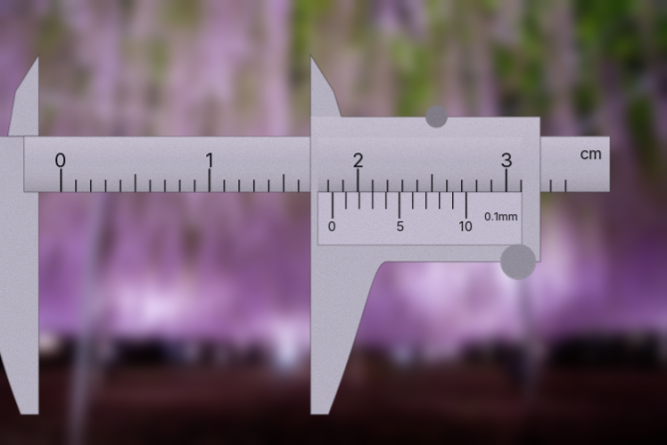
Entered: 18.3 mm
